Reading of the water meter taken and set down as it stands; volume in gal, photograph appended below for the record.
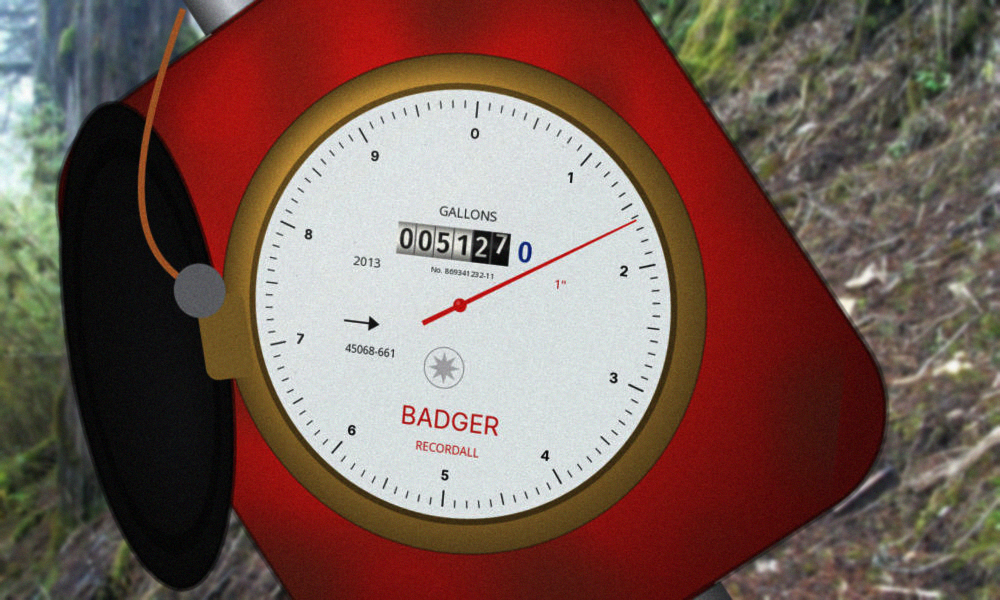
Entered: 51271.6 gal
